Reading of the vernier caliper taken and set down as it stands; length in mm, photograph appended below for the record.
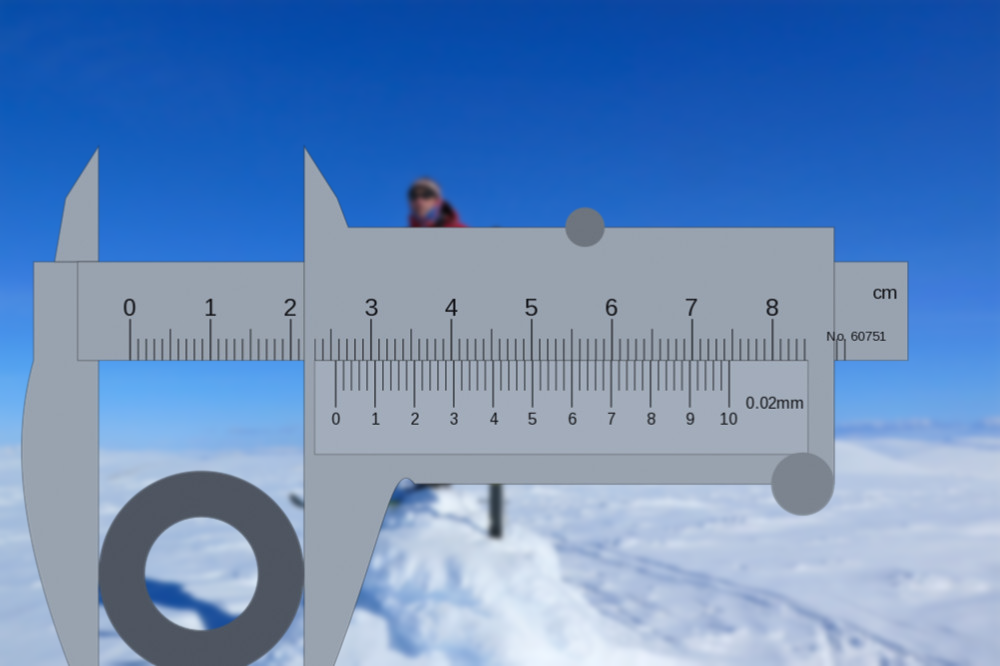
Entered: 25.6 mm
